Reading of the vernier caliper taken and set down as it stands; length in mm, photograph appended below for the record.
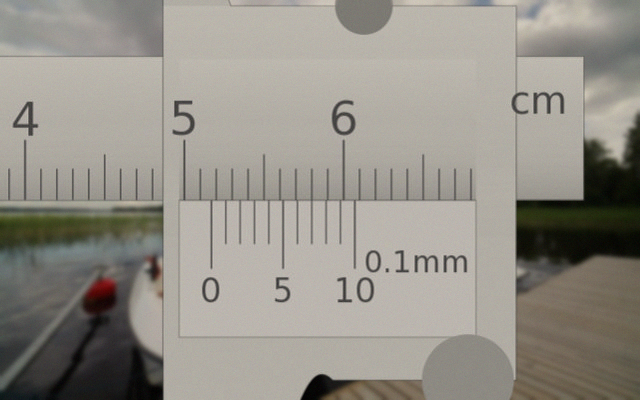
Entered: 51.7 mm
